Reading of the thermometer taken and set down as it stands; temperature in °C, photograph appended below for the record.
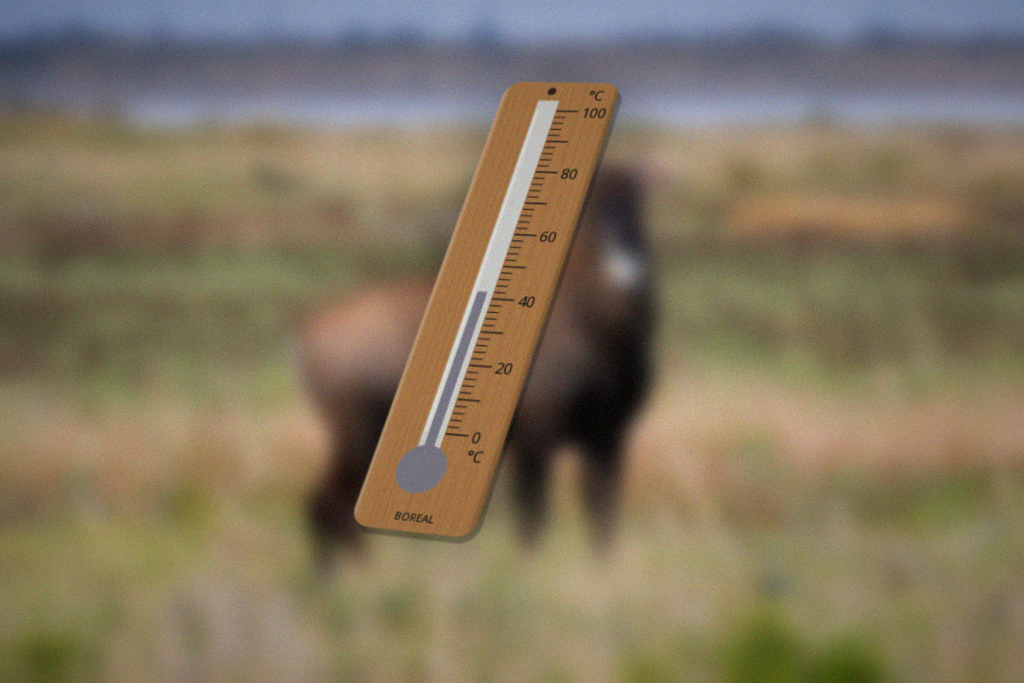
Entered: 42 °C
